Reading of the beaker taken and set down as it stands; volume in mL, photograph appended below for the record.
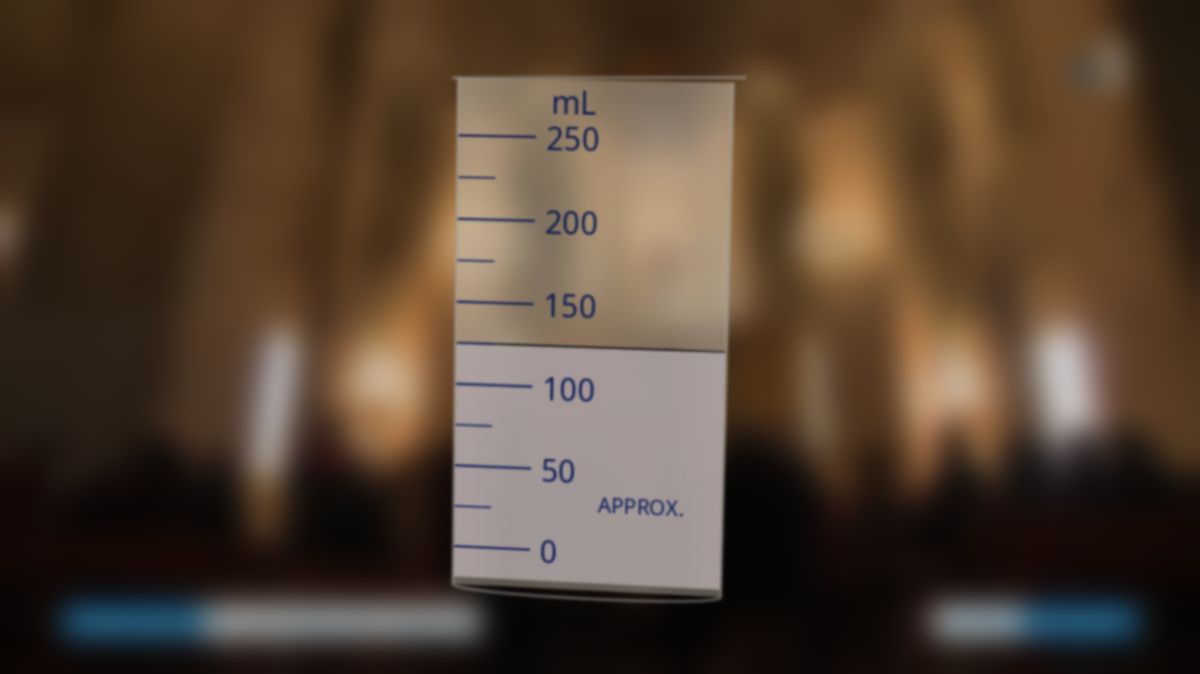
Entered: 125 mL
